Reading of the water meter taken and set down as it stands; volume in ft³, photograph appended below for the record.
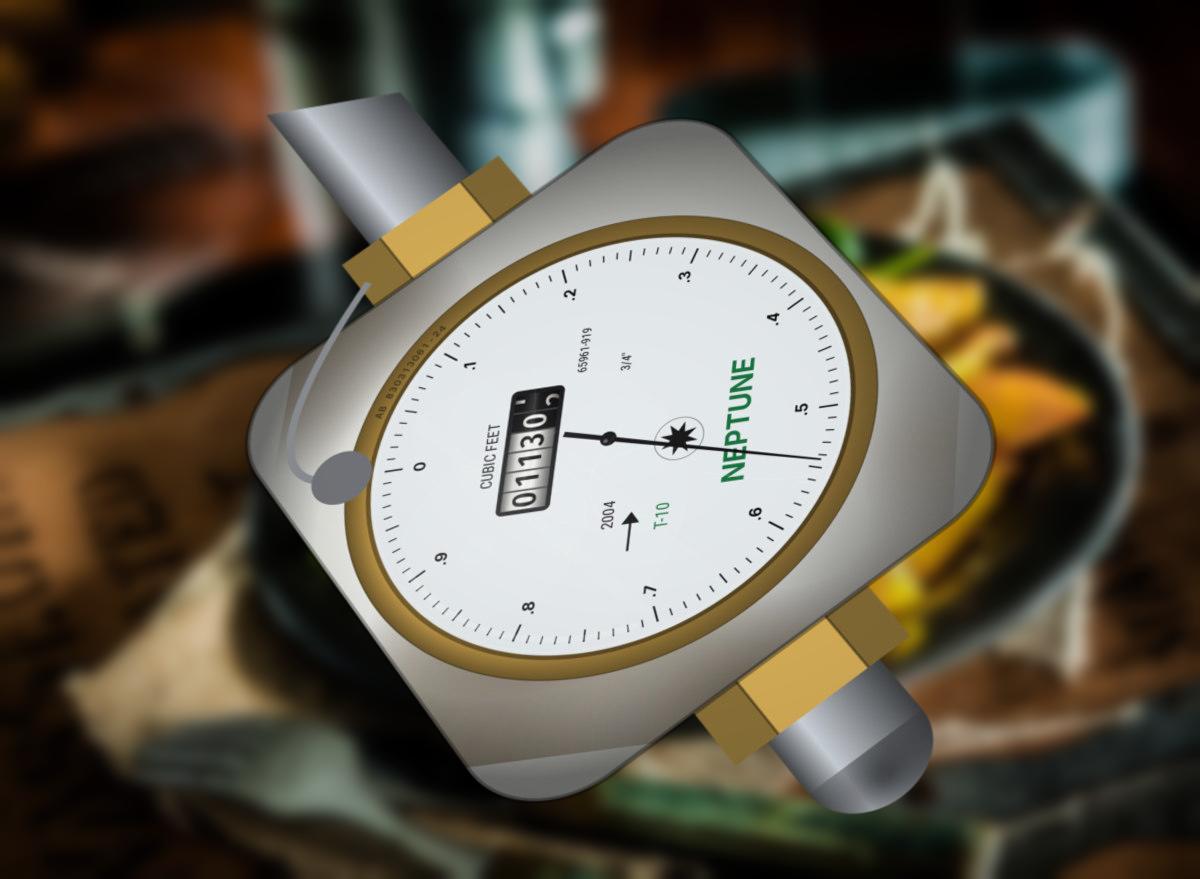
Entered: 11301.54 ft³
